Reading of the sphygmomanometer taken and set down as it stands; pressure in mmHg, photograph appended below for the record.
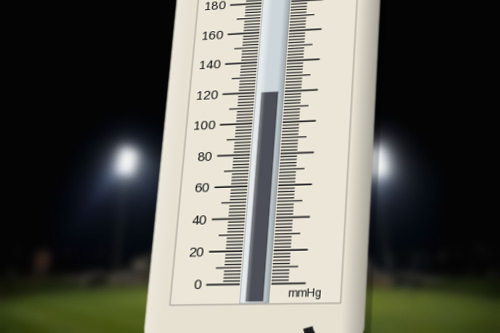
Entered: 120 mmHg
